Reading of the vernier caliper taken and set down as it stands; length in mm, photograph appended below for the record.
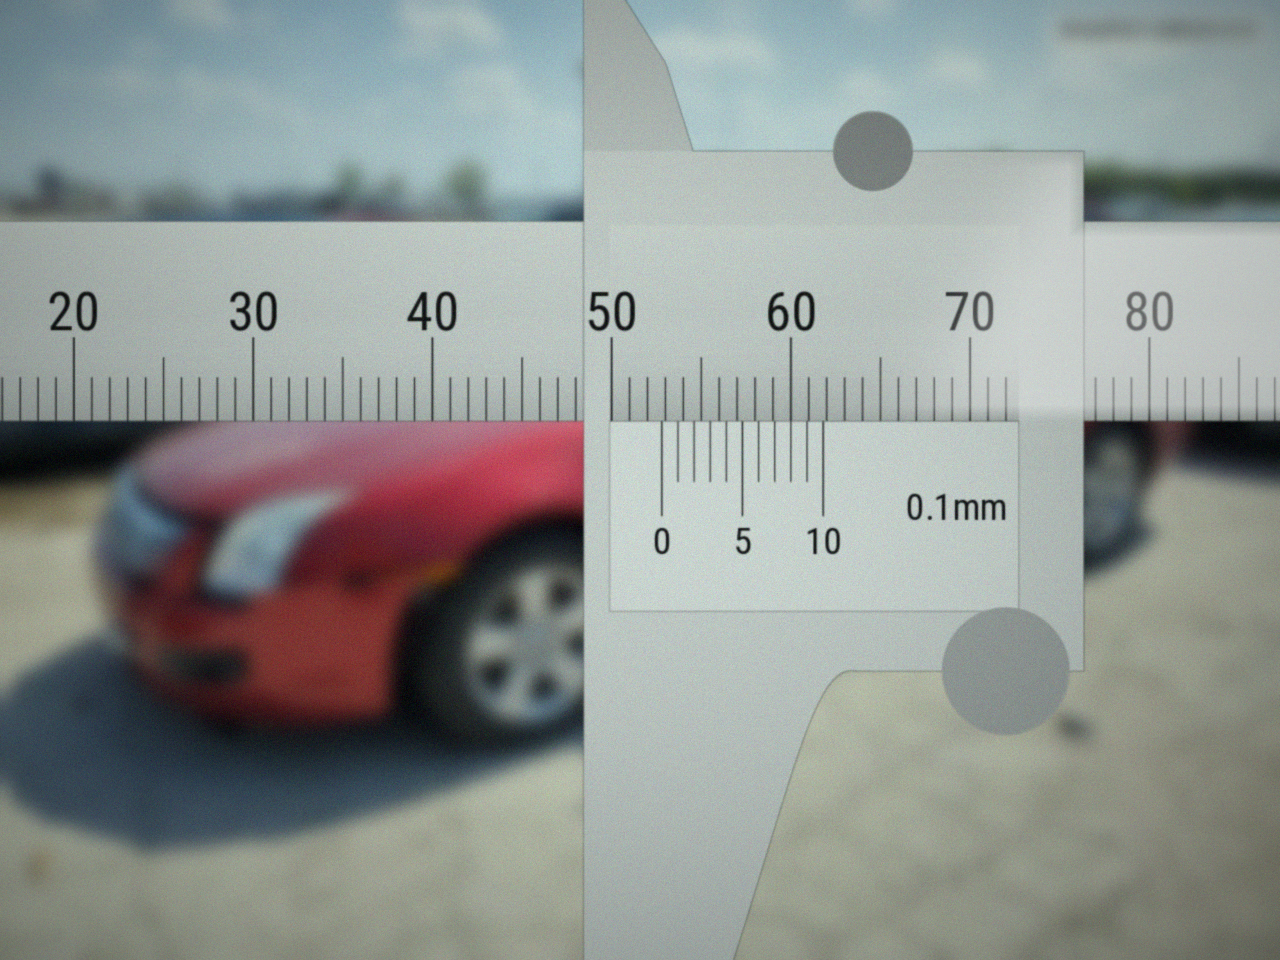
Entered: 52.8 mm
